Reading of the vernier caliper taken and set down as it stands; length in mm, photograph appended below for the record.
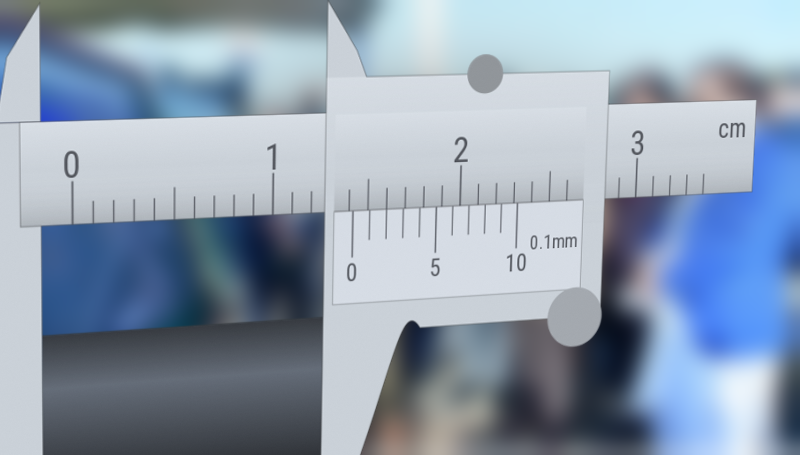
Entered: 14.2 mm
